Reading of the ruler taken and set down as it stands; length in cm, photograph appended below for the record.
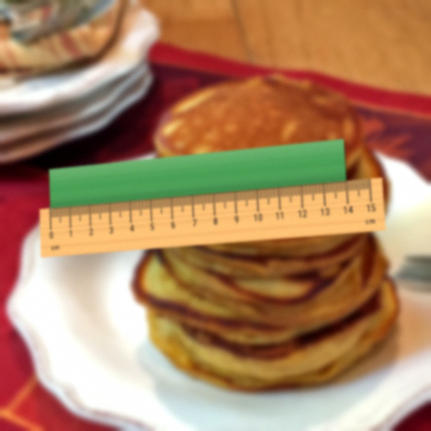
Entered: 14 cm
